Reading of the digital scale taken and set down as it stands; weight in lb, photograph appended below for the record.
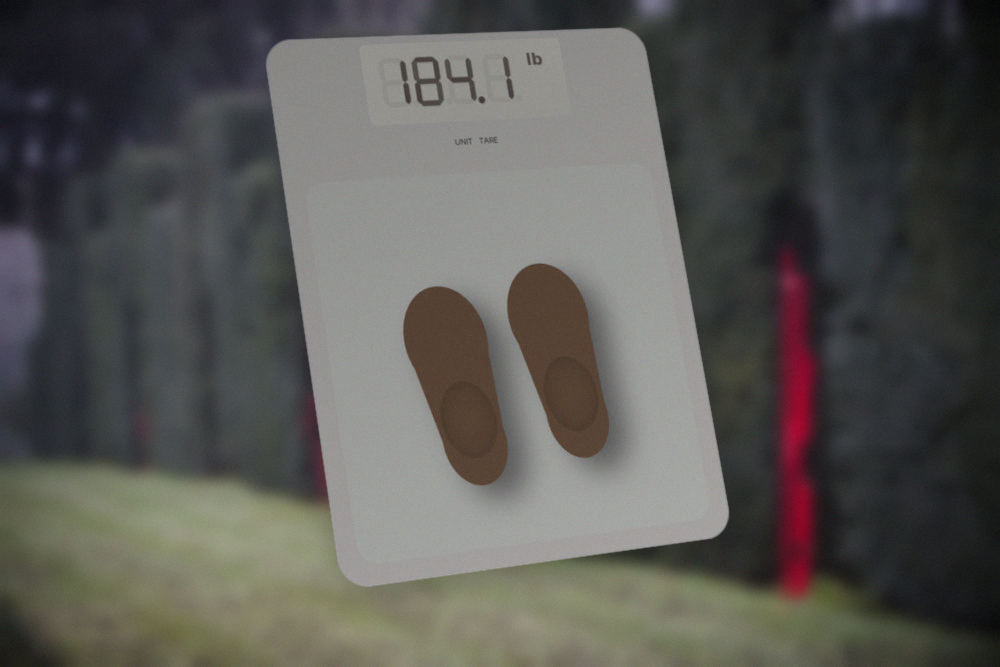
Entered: 184.1 lb
